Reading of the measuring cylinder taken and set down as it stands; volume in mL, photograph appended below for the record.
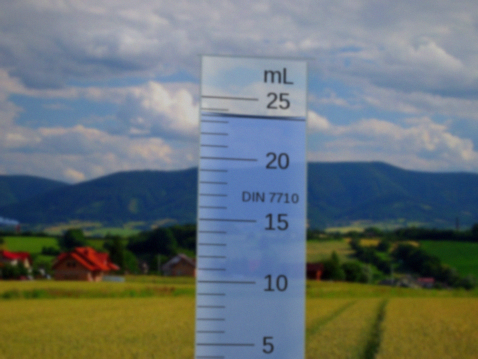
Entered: 23.5 mL
